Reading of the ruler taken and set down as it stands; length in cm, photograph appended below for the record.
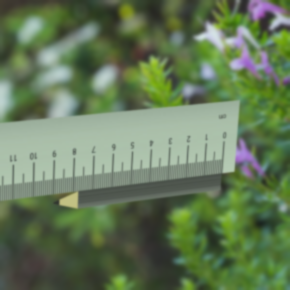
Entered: 9 cm
